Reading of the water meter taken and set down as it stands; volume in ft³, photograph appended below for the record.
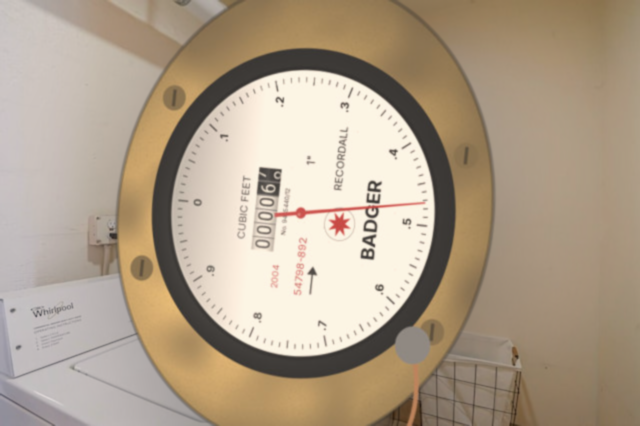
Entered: 67.47 ft³
